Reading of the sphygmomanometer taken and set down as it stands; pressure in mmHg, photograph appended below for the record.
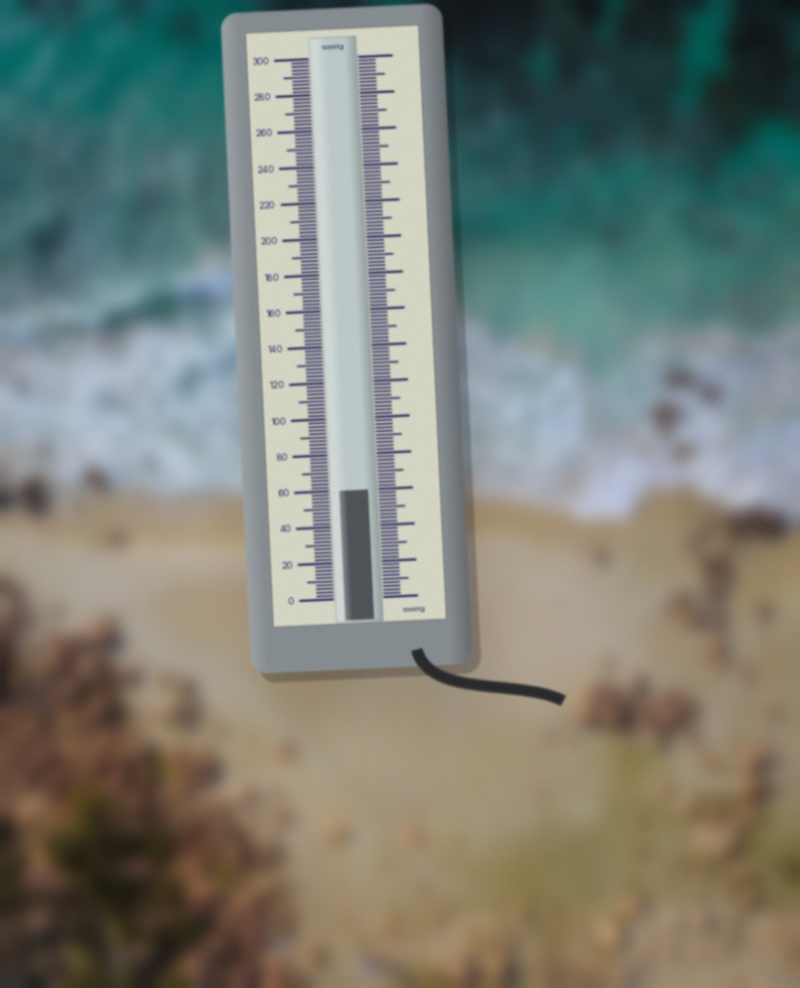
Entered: 60 mmHg
